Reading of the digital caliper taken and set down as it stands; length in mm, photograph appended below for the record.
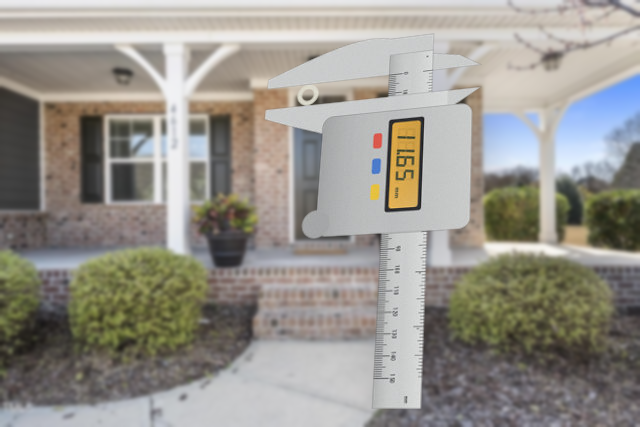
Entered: 11.65 mm
